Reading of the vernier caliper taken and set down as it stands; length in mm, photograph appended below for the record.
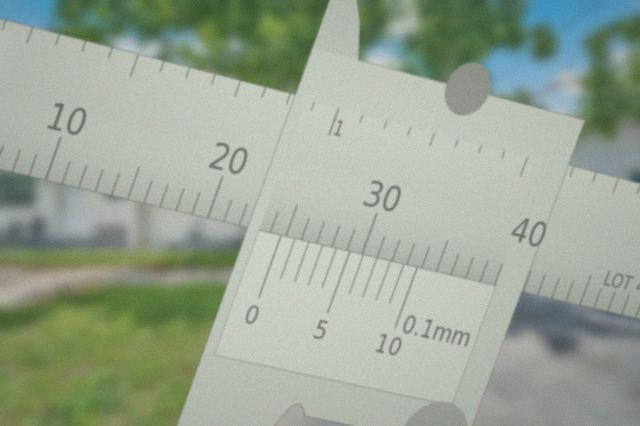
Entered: 24.7 mm
